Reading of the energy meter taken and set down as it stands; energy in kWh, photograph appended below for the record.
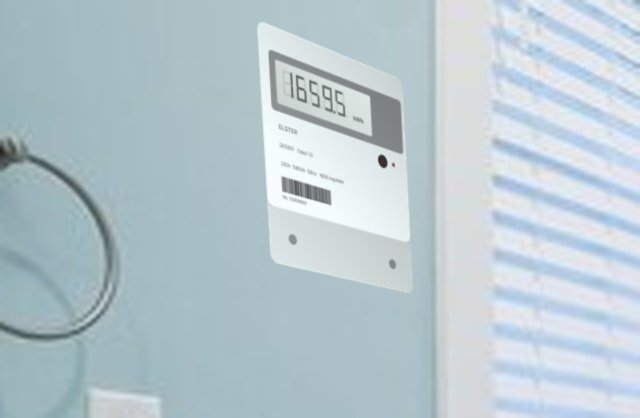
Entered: 1659.5 kWh
